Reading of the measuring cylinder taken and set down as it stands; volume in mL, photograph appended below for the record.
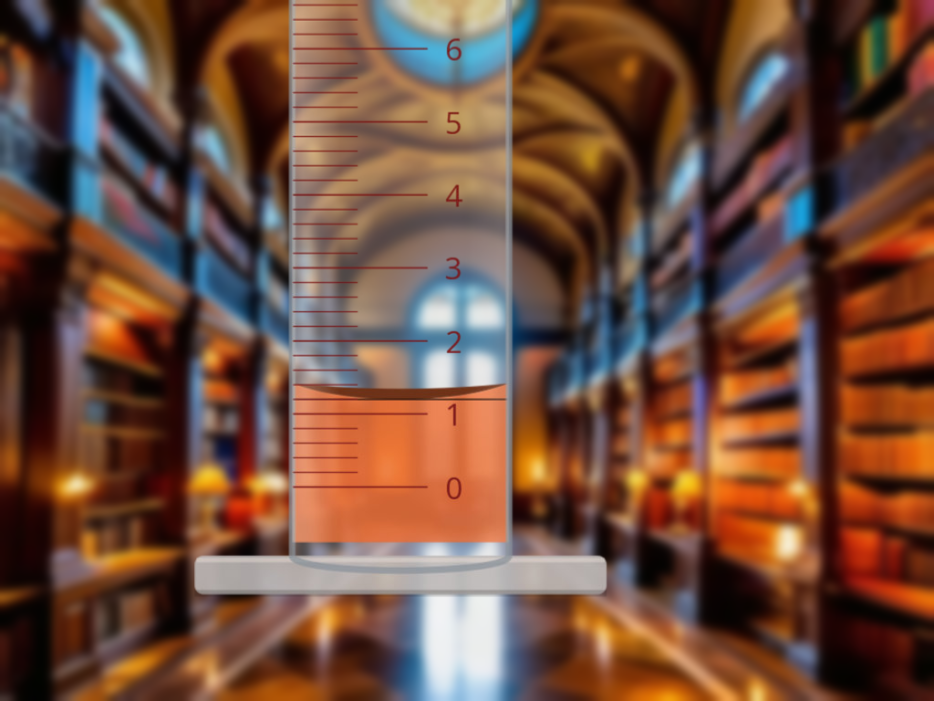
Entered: 1.2 mL
